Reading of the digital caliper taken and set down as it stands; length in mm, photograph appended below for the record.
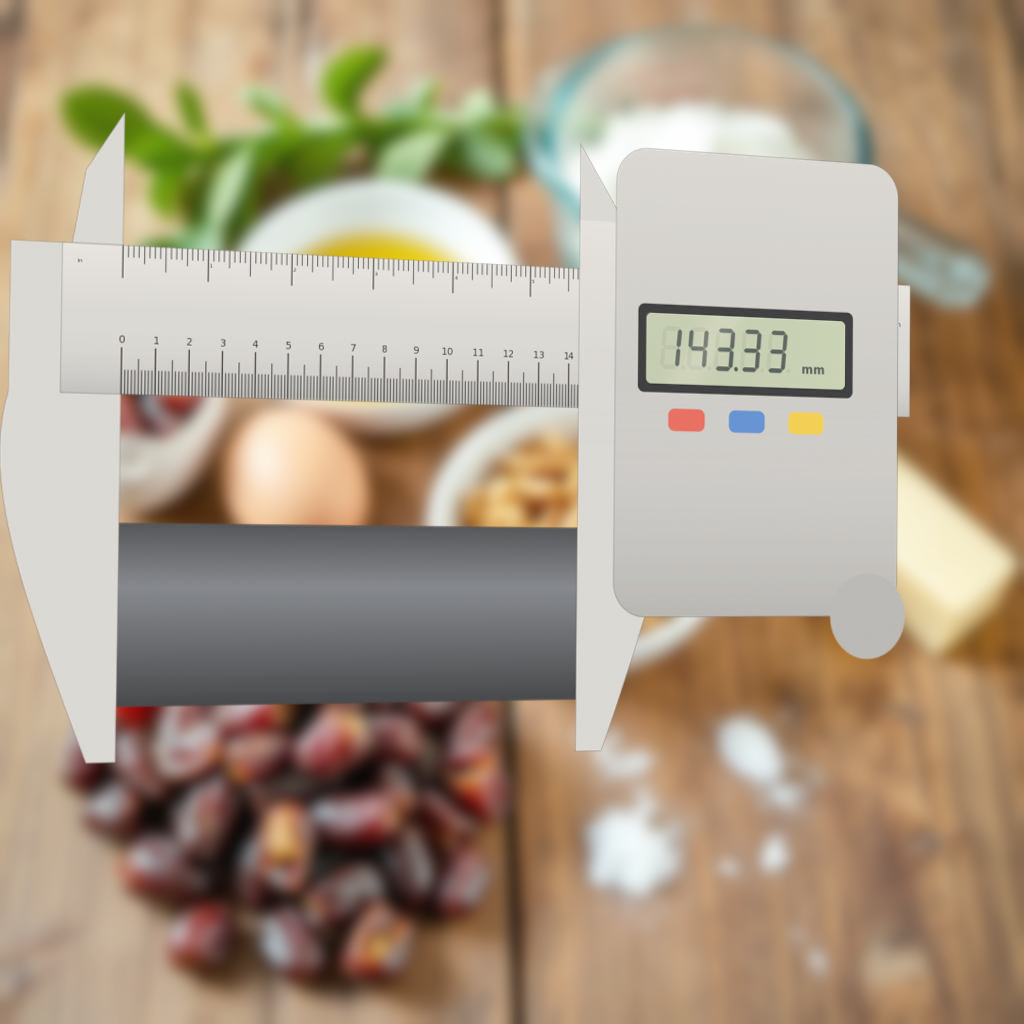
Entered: 143.33 mm
